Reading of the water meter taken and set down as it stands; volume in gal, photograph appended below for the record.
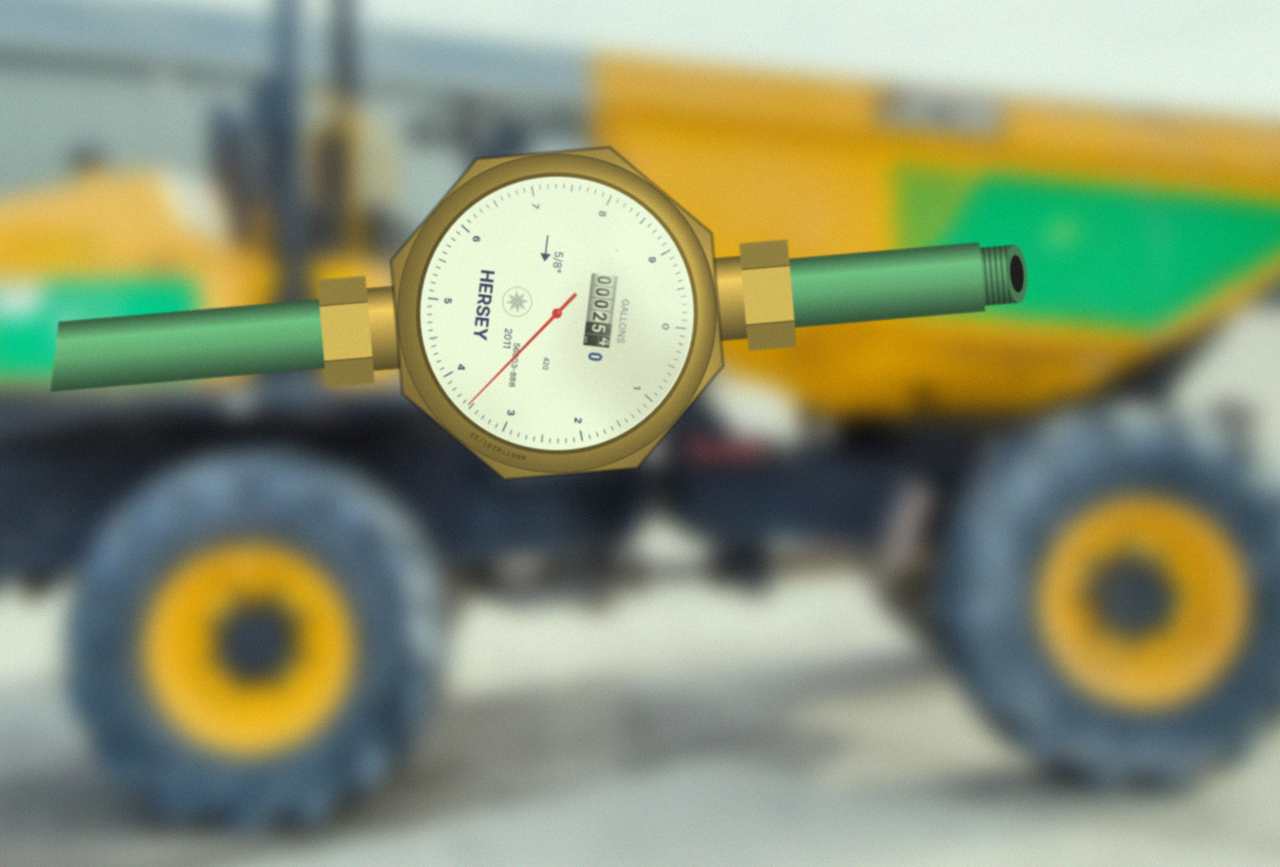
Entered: 2543.5 gal
